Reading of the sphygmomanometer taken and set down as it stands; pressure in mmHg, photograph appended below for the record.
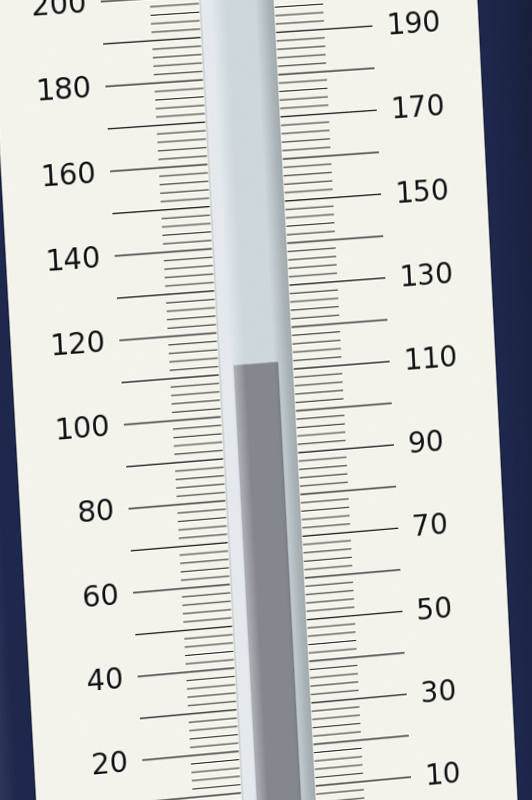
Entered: 112 mmHg
